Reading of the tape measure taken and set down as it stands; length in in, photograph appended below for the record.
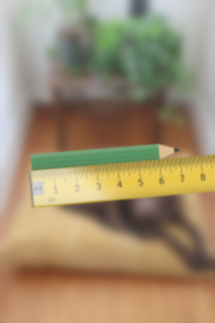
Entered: 7 in
